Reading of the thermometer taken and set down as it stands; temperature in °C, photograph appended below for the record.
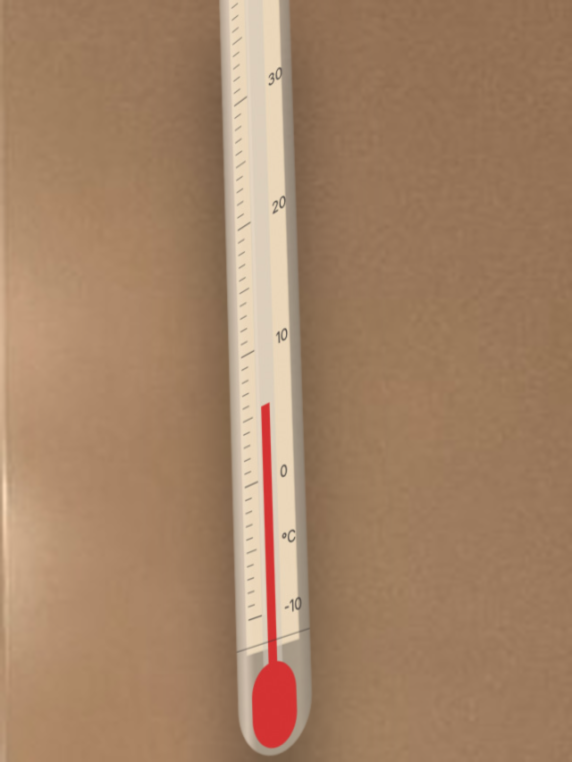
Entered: 5.5 °C
